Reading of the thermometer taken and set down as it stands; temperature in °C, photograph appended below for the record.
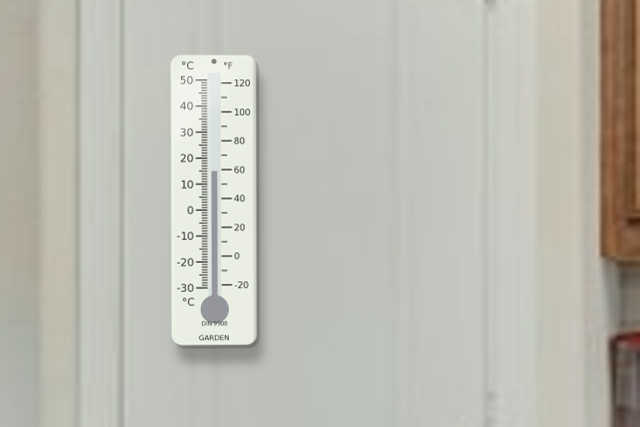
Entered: 15 °C
